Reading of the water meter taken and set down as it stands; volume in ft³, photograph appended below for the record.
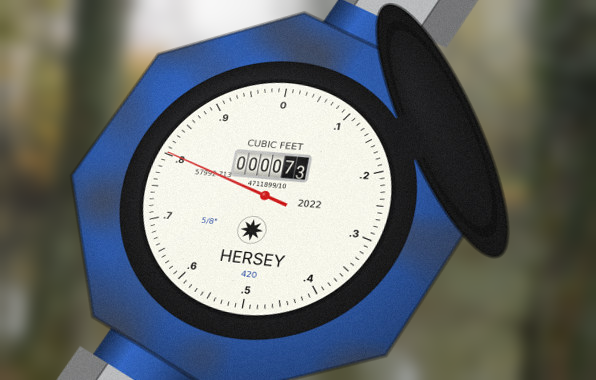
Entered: 72.80 ft³
